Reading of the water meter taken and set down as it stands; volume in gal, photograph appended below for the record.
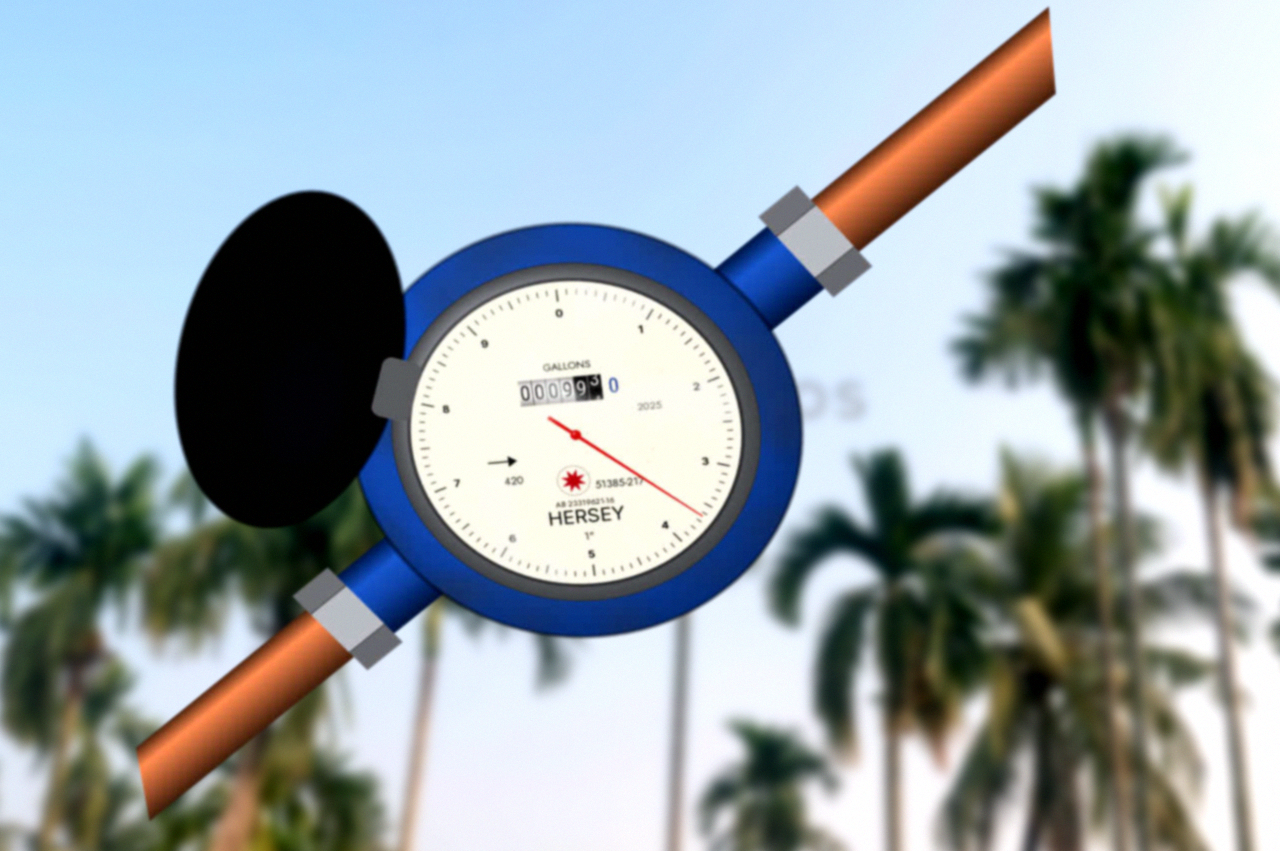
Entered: 9933.6 gal
